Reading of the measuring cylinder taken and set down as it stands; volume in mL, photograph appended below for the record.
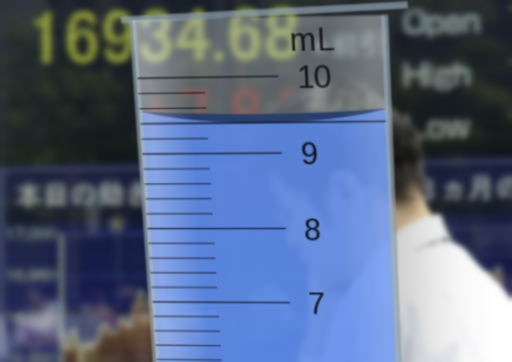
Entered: 9.4 mL
